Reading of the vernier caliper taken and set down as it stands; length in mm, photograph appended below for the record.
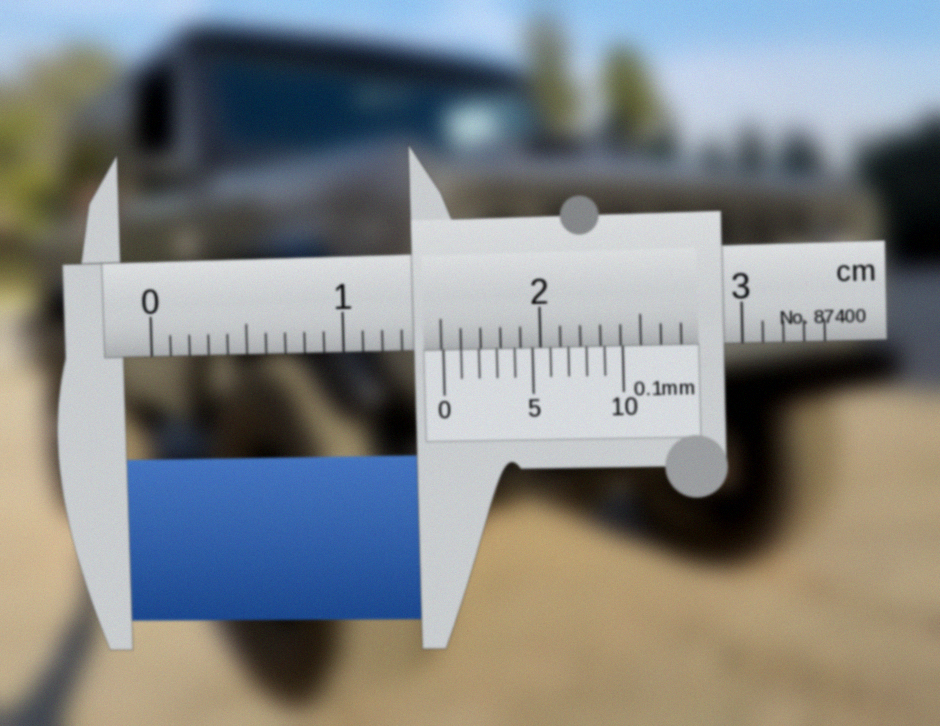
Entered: 15.1 mm
